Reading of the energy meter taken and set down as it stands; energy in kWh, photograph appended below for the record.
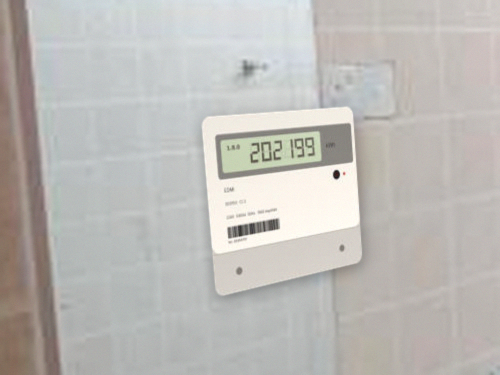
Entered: 202199 kWh
